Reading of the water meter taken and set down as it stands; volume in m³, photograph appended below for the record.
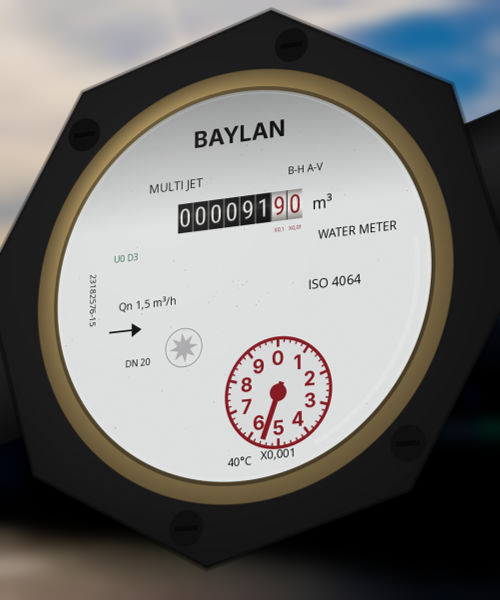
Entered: 91.905 m³
